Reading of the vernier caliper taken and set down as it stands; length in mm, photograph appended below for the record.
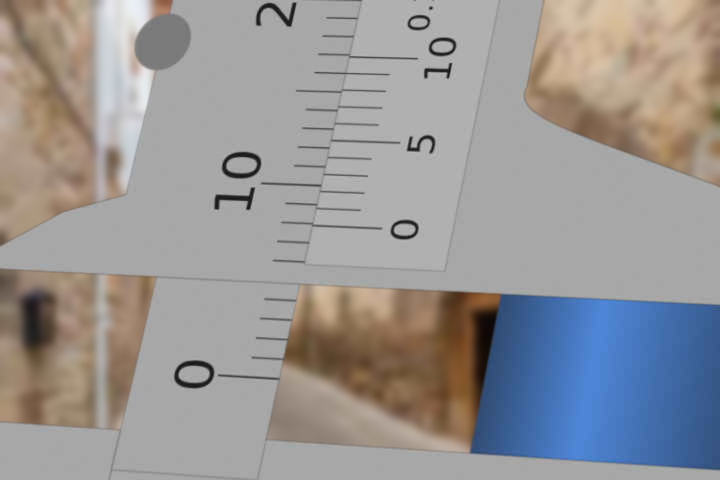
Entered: 7.9 mm
